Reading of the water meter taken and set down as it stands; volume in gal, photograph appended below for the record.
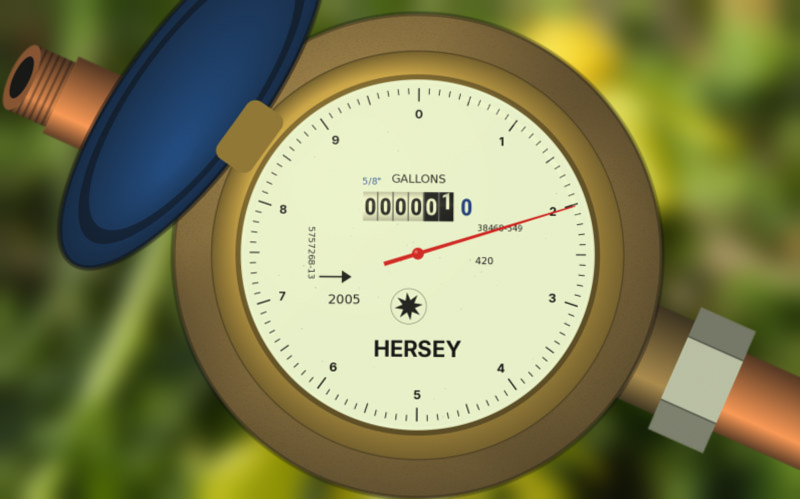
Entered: 12.0 gal
